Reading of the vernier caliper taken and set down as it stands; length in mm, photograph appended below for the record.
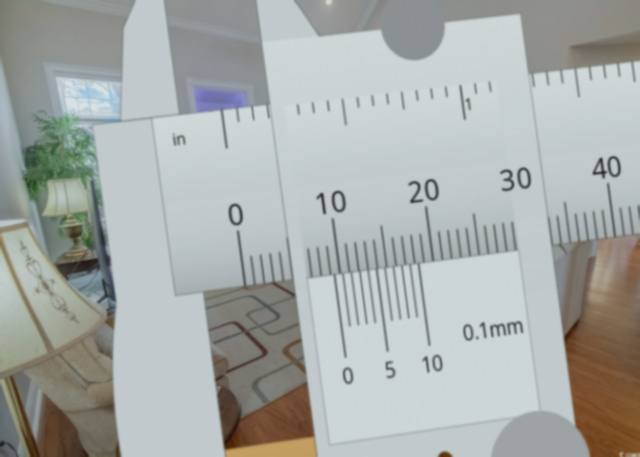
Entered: 9.4 mm
